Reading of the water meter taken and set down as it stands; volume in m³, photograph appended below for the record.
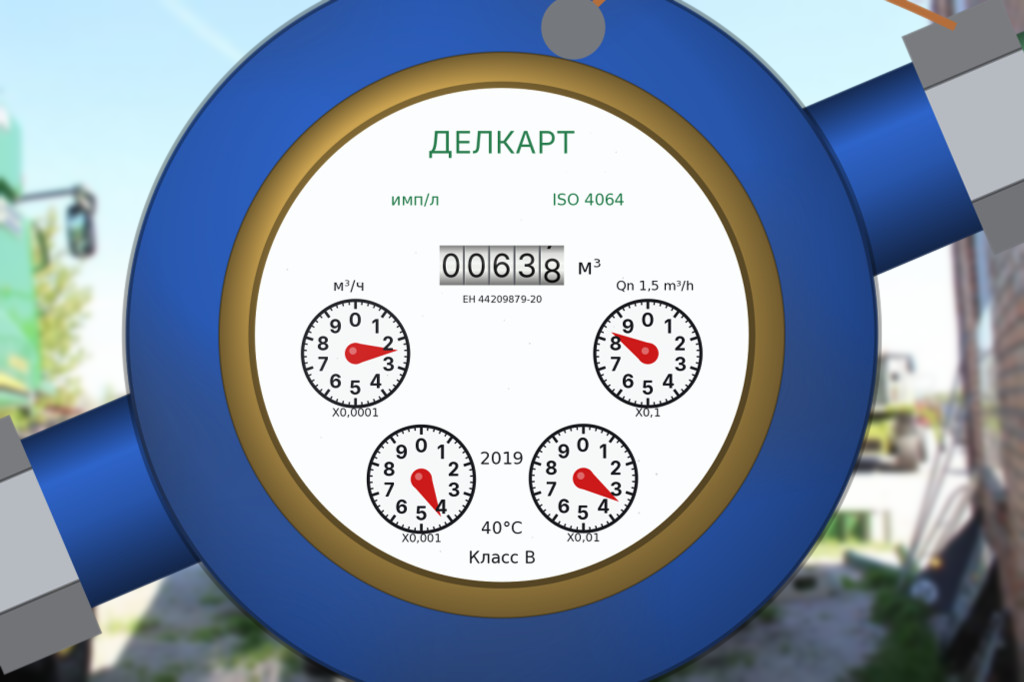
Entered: 637.8342 m³
